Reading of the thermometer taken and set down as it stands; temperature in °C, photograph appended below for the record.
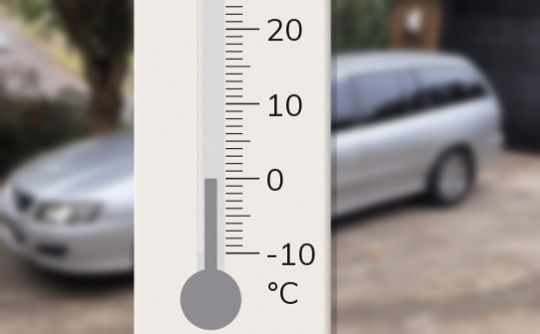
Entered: 0 °C
